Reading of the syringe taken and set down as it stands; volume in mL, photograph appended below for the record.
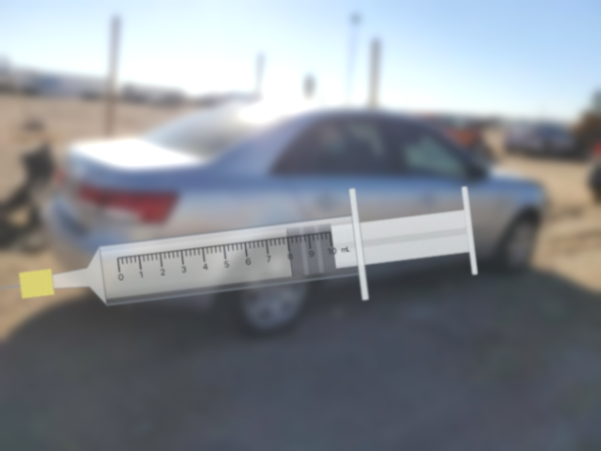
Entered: 8 mL
